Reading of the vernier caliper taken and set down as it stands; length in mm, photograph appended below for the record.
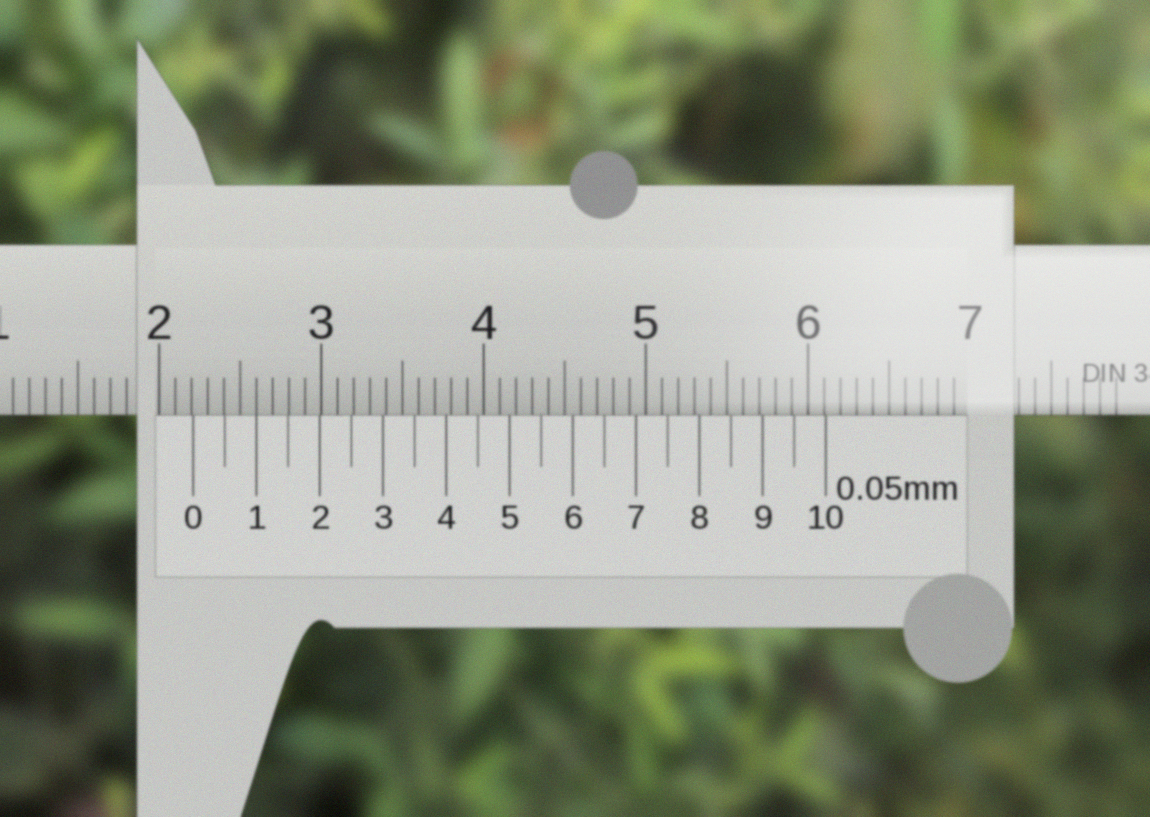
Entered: 22.1 mm
